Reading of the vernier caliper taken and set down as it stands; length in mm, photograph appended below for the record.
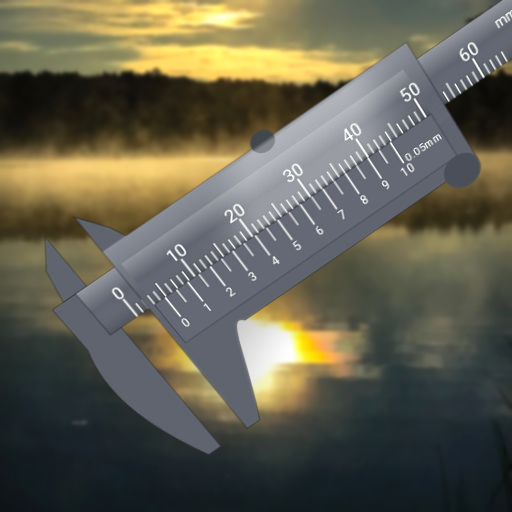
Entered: 4.8 mm
